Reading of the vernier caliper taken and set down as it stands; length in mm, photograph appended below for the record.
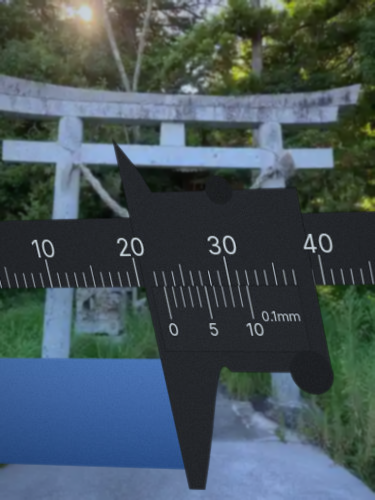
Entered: 22.8 mm
